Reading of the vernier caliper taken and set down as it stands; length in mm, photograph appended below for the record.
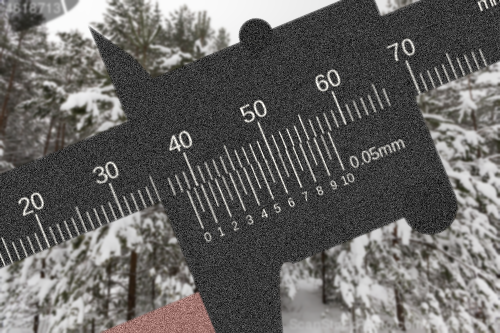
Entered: 38.6 mm
